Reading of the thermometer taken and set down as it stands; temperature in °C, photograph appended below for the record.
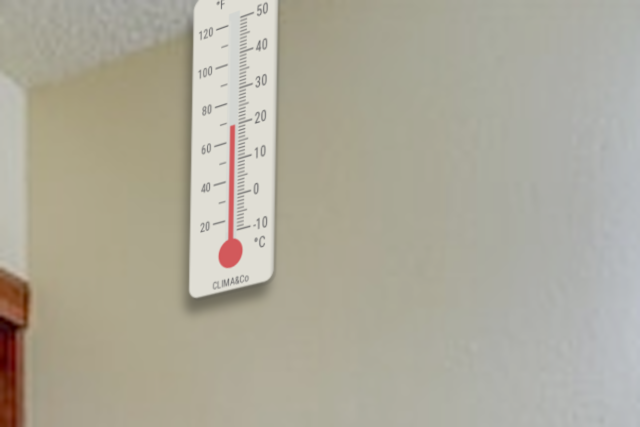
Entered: 20 °C
